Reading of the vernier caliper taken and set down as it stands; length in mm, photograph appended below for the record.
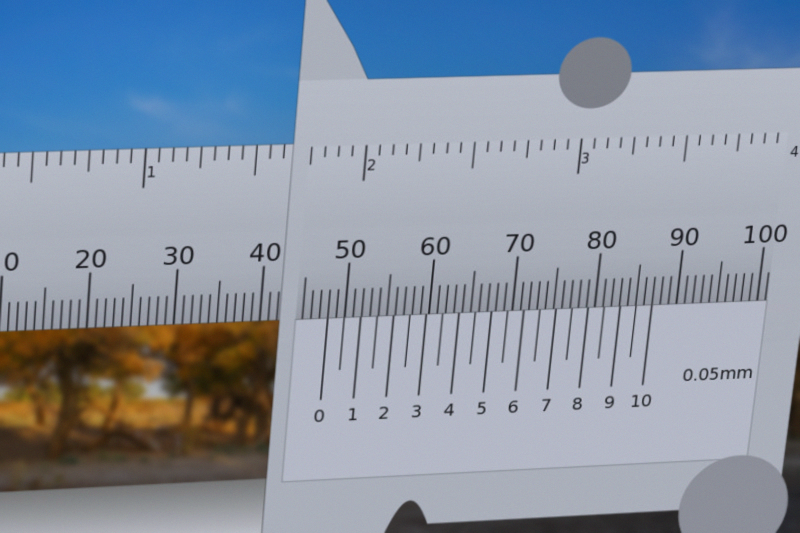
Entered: 48.0 mm
